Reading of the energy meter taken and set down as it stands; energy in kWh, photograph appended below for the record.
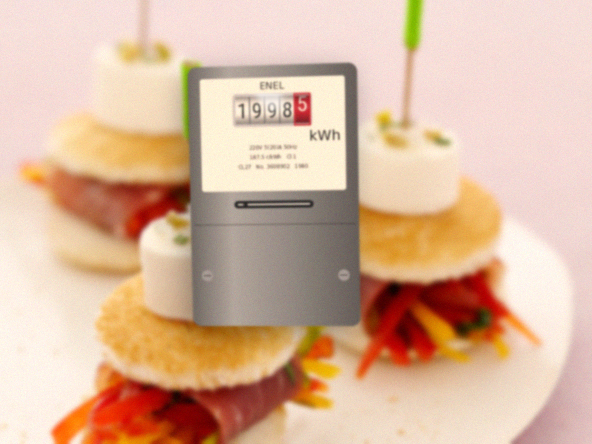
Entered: 1998.5 kWh
